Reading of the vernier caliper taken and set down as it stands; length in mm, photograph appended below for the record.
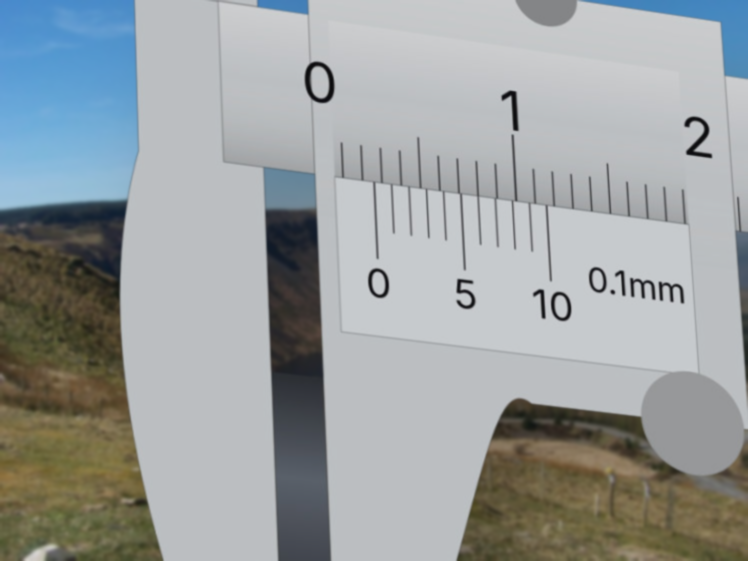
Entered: 2.6 mm
